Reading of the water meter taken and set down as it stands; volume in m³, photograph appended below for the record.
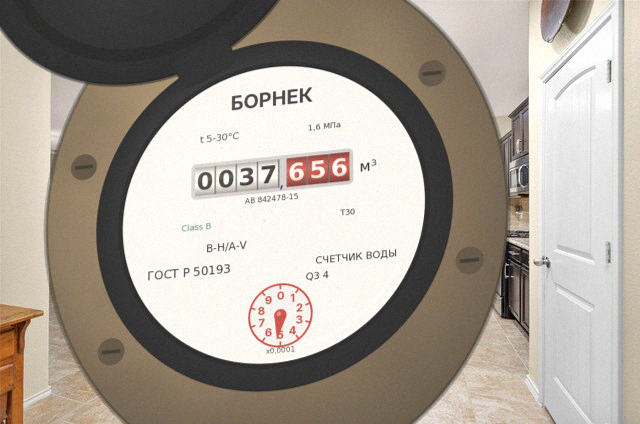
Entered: 37.6565 m³
